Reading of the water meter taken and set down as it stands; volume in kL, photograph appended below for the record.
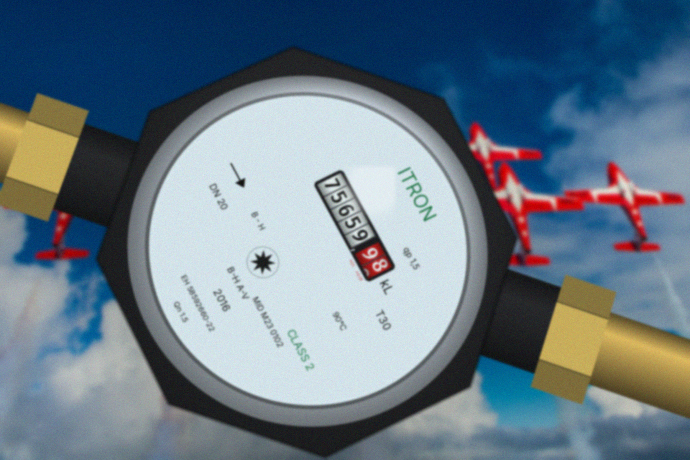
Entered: 75659.98 kL
